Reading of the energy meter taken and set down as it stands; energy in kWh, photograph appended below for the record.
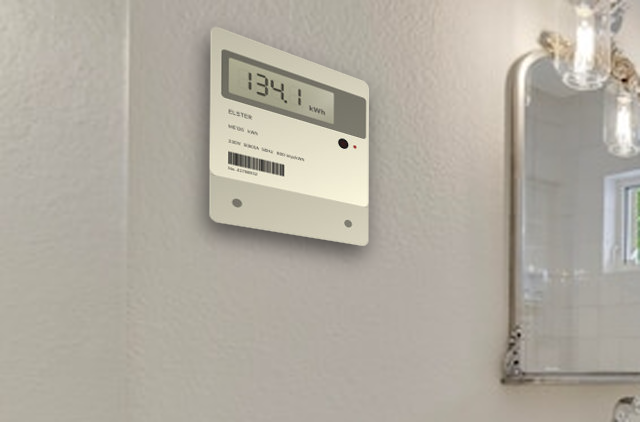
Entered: 134.1 kWh
